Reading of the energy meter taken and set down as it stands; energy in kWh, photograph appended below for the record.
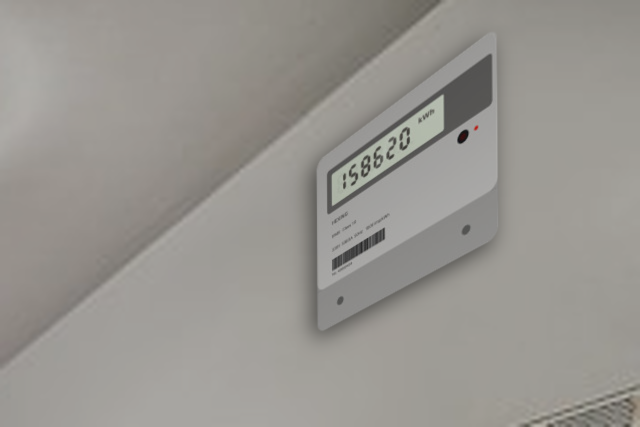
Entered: 158620 kWh
